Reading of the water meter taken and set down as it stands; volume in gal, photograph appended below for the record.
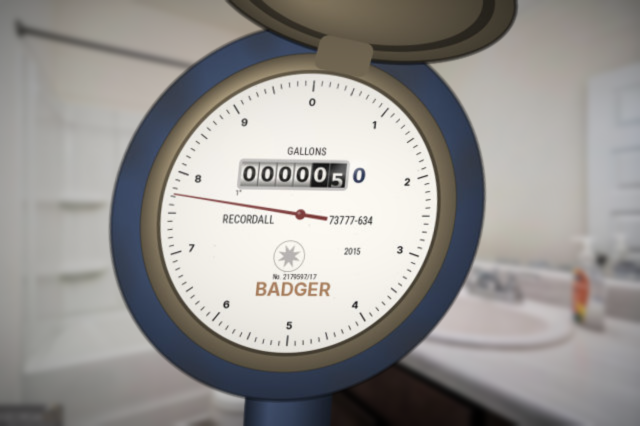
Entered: 47.7 gal
